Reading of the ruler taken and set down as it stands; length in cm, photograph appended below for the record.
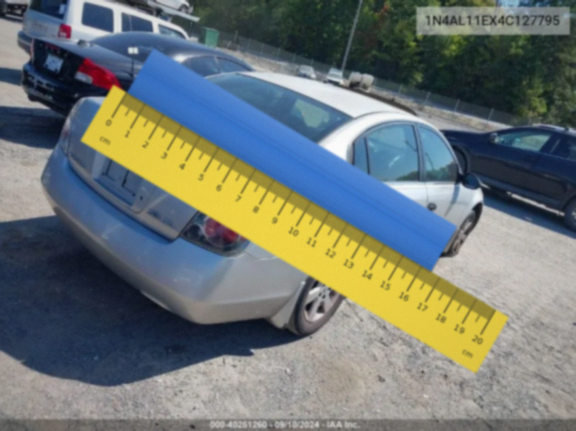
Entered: 16.5 cm
